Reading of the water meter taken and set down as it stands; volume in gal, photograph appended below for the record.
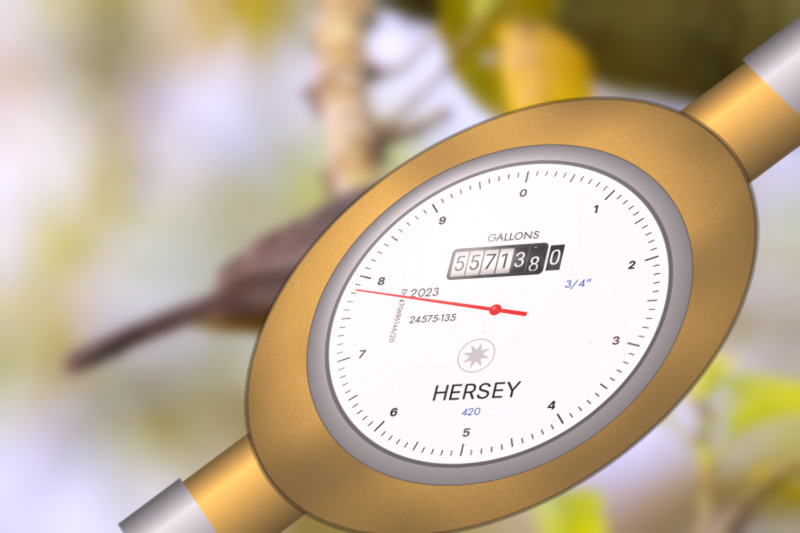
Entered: 5571377.8 gal
